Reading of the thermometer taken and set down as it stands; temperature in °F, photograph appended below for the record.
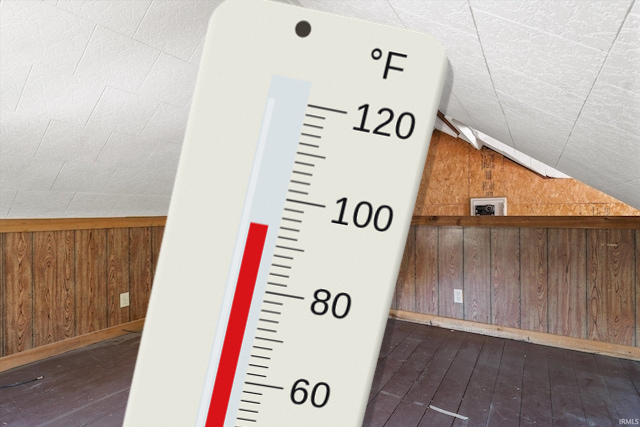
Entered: 94 °F
